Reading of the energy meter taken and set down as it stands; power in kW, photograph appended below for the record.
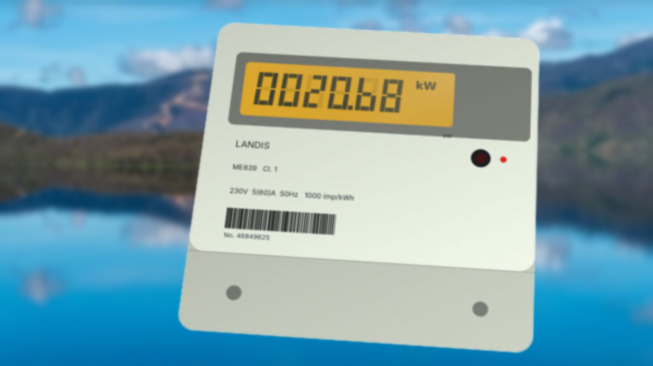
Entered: 20.68 kW
